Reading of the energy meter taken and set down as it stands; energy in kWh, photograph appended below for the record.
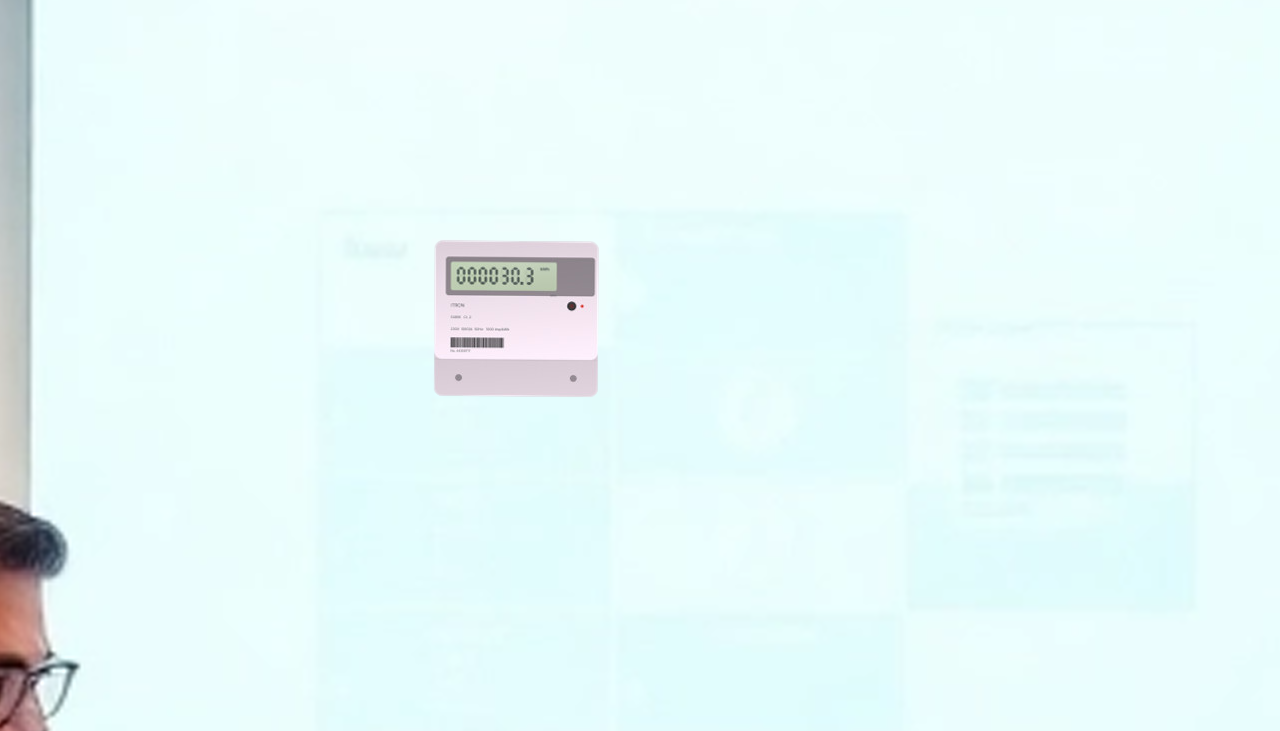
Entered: 30.3 kWh
